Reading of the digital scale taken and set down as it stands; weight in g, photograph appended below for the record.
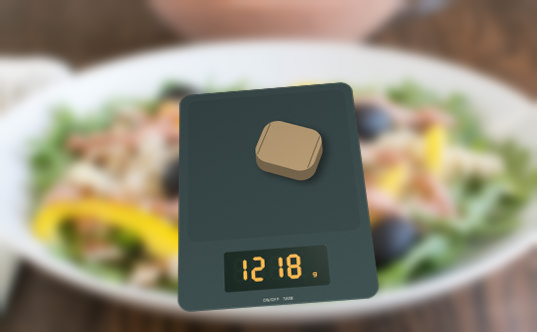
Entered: 1218 g
